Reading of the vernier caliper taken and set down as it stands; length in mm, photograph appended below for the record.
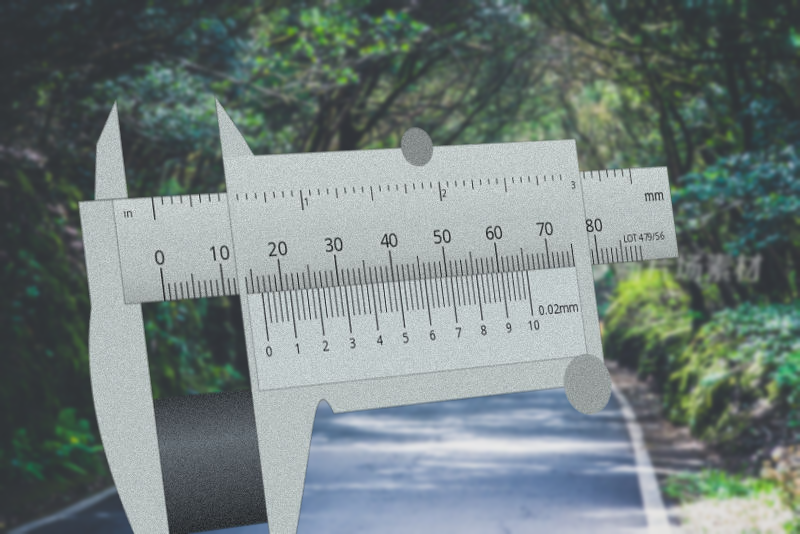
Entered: 16.5 mm
